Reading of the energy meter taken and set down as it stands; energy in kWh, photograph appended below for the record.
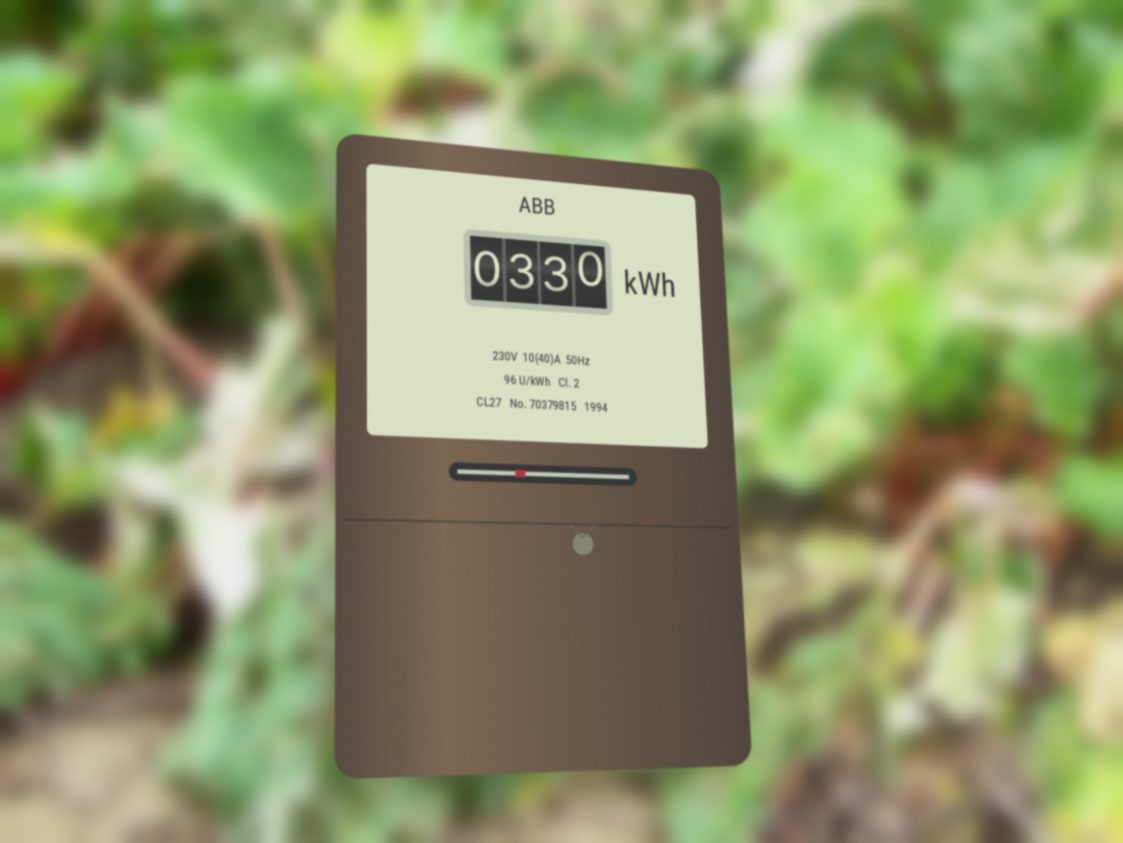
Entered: 330 kWh
